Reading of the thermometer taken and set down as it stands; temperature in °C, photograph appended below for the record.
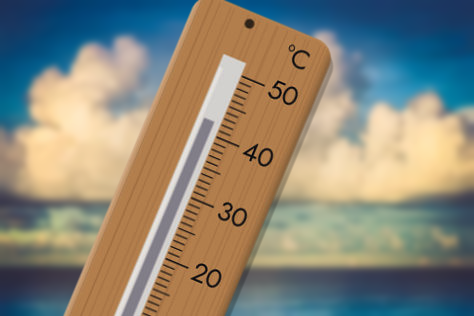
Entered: 42 °C
